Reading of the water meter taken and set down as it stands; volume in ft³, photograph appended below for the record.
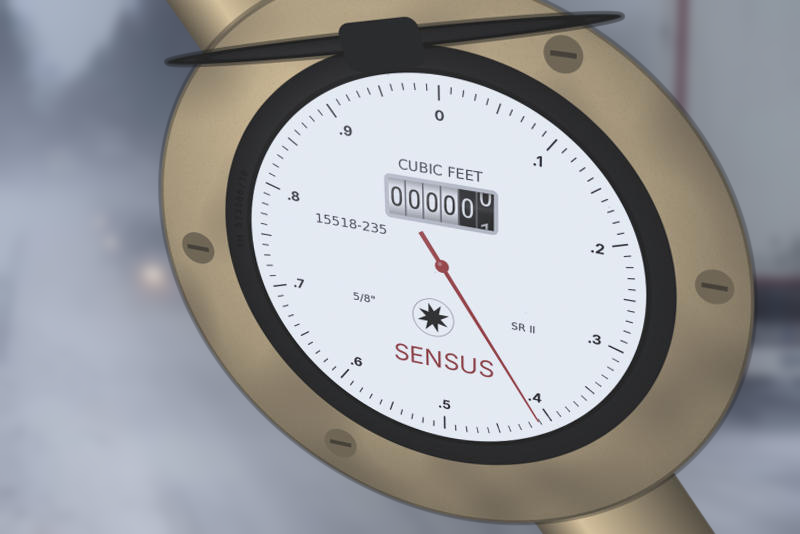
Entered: 0.41 ft³
